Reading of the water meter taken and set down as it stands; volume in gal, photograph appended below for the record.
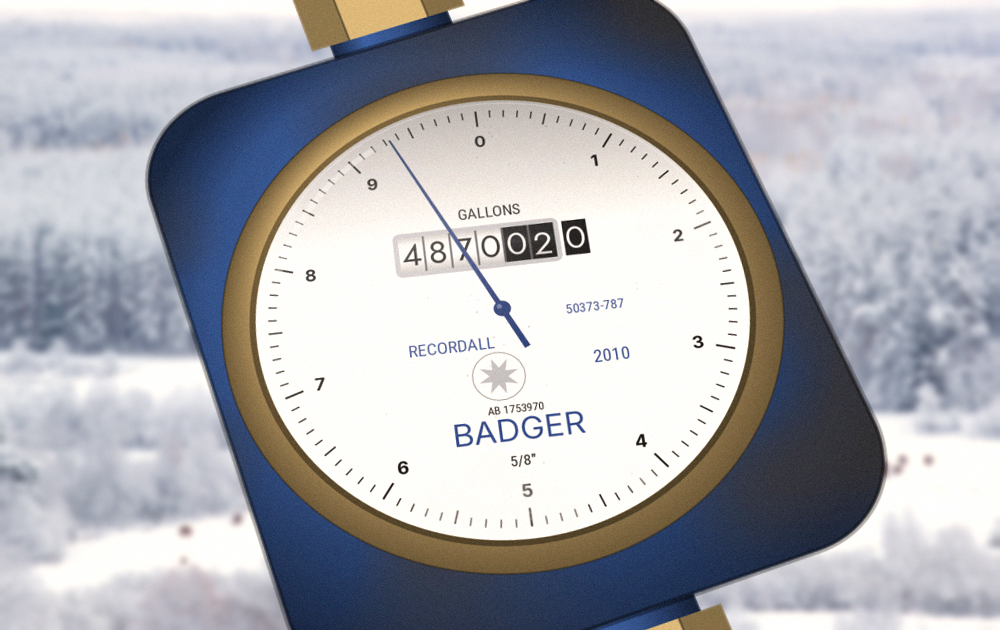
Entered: 4870019.3 gal
